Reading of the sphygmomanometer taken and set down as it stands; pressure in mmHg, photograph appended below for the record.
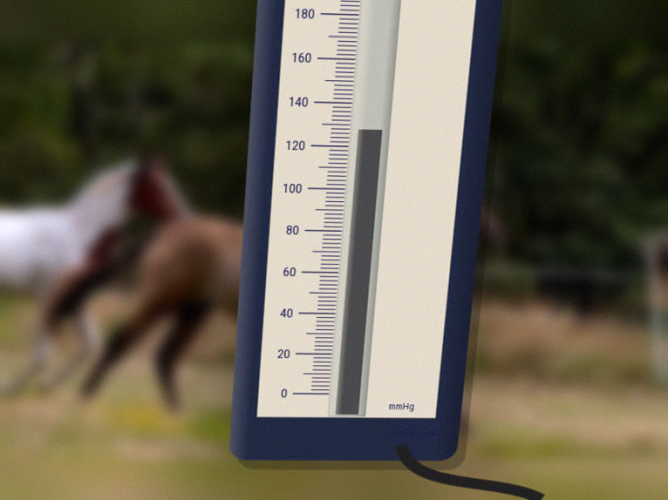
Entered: 128 mmHg
